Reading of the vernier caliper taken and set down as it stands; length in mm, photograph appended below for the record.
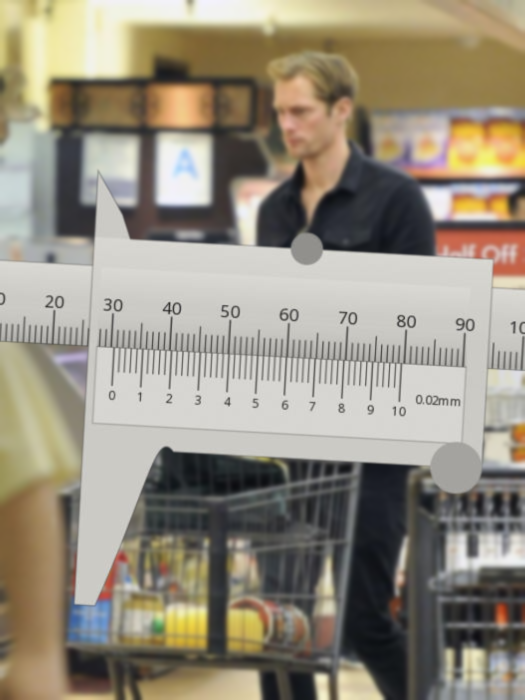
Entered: 30.5 mm
